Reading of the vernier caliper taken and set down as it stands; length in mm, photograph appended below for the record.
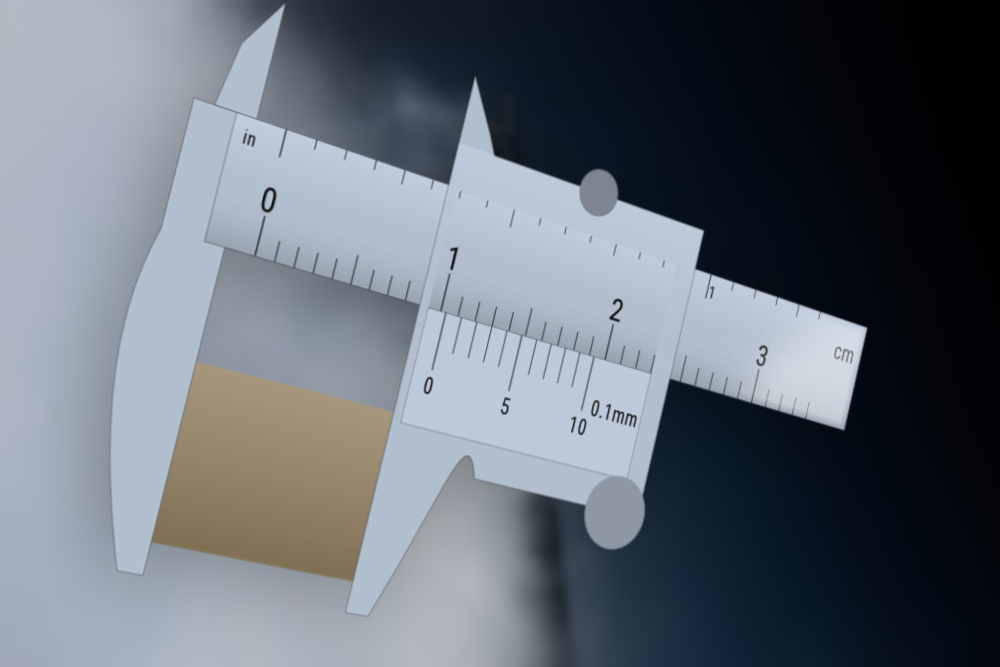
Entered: 10.3 mm
